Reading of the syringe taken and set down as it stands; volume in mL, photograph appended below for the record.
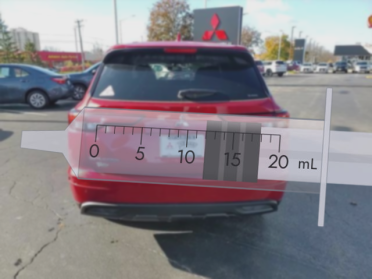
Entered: 12 mL
